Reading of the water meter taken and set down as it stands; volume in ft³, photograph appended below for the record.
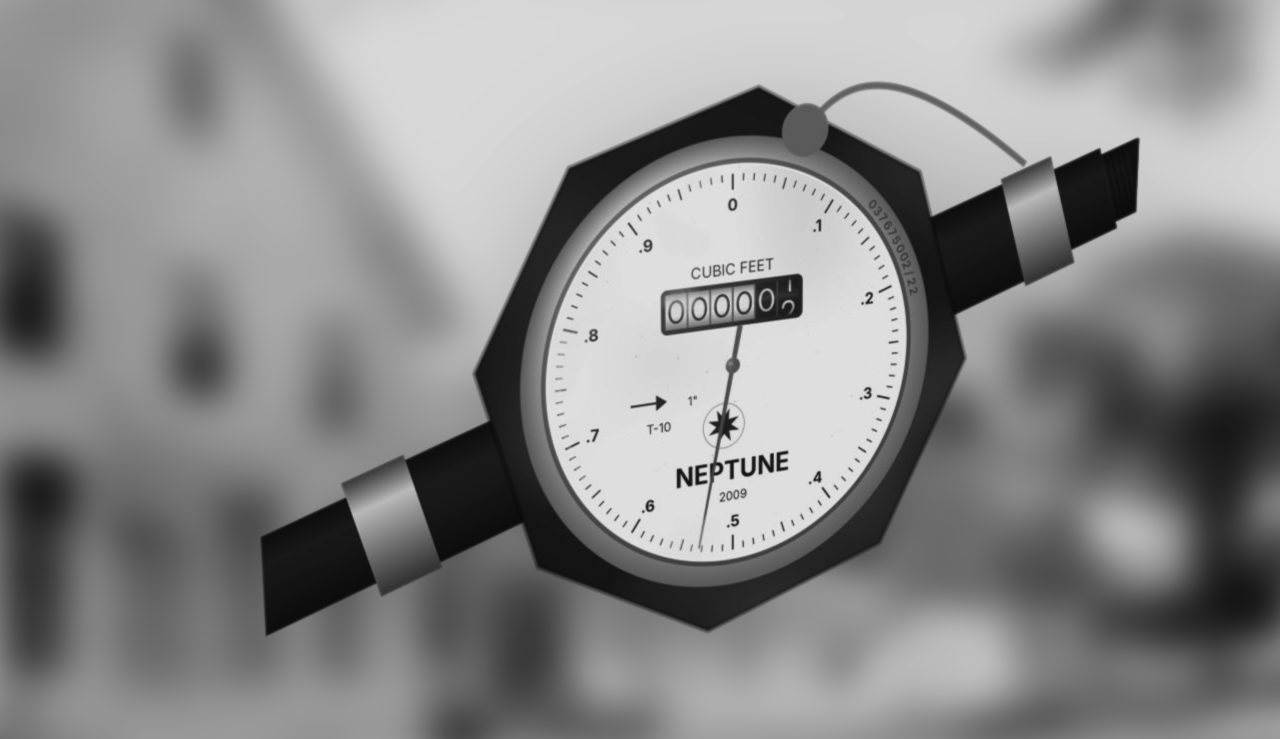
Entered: 1.53 ft³
